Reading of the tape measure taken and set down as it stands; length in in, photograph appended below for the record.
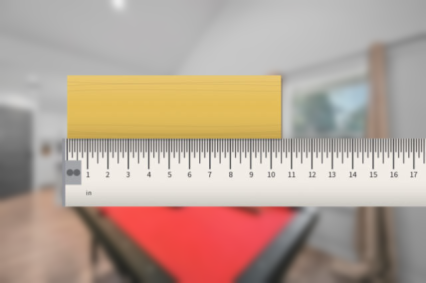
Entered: 10.5 in
